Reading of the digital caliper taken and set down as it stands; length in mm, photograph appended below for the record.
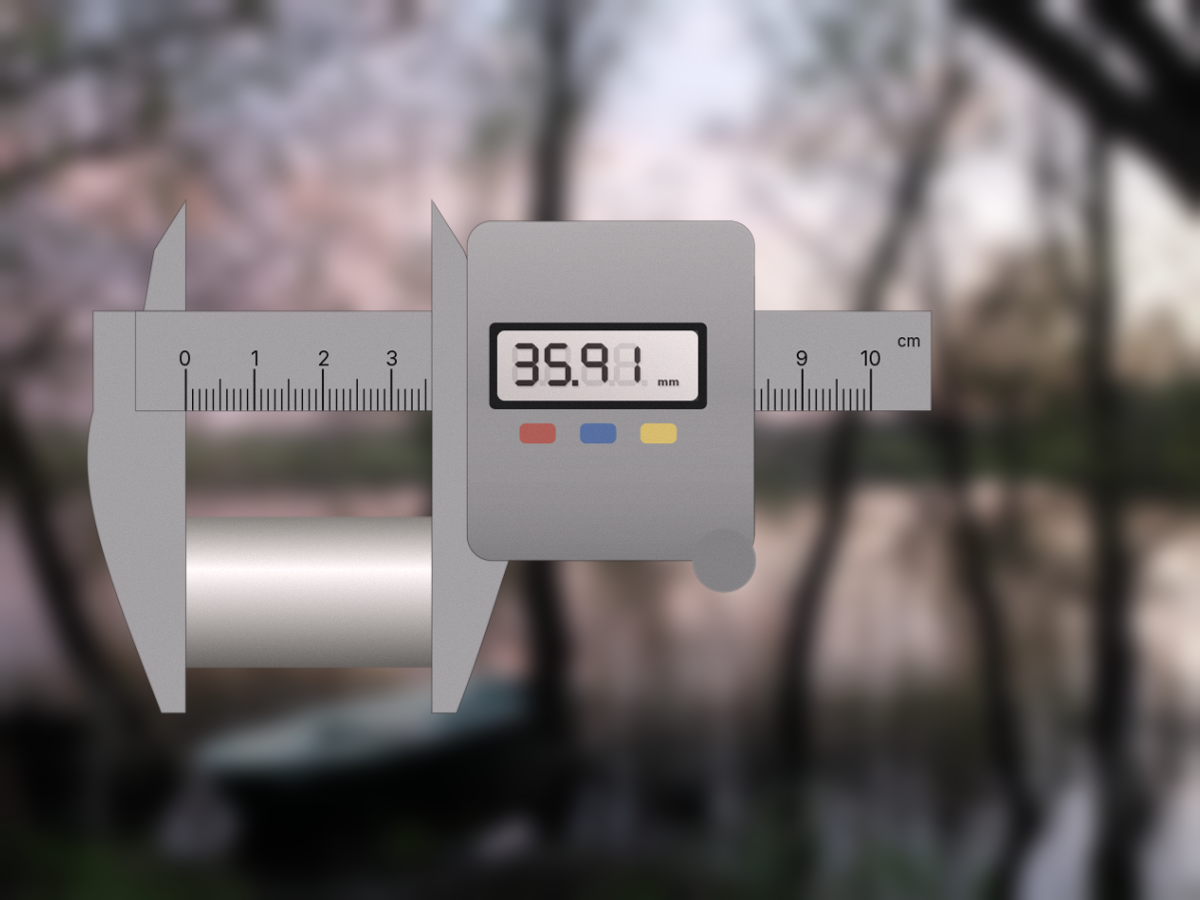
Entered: 35.91 mm
